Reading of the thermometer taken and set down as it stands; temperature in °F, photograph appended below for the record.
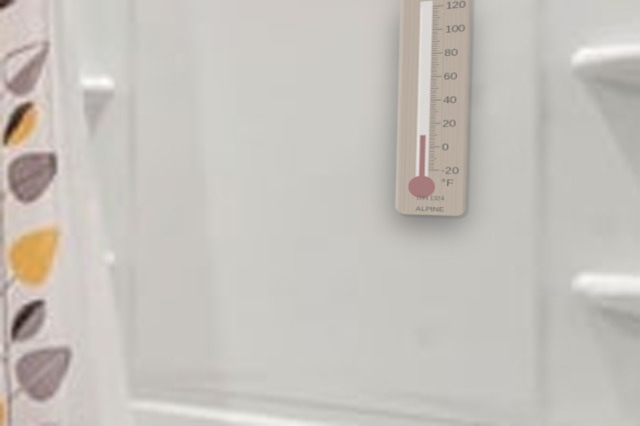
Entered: 10 °F
